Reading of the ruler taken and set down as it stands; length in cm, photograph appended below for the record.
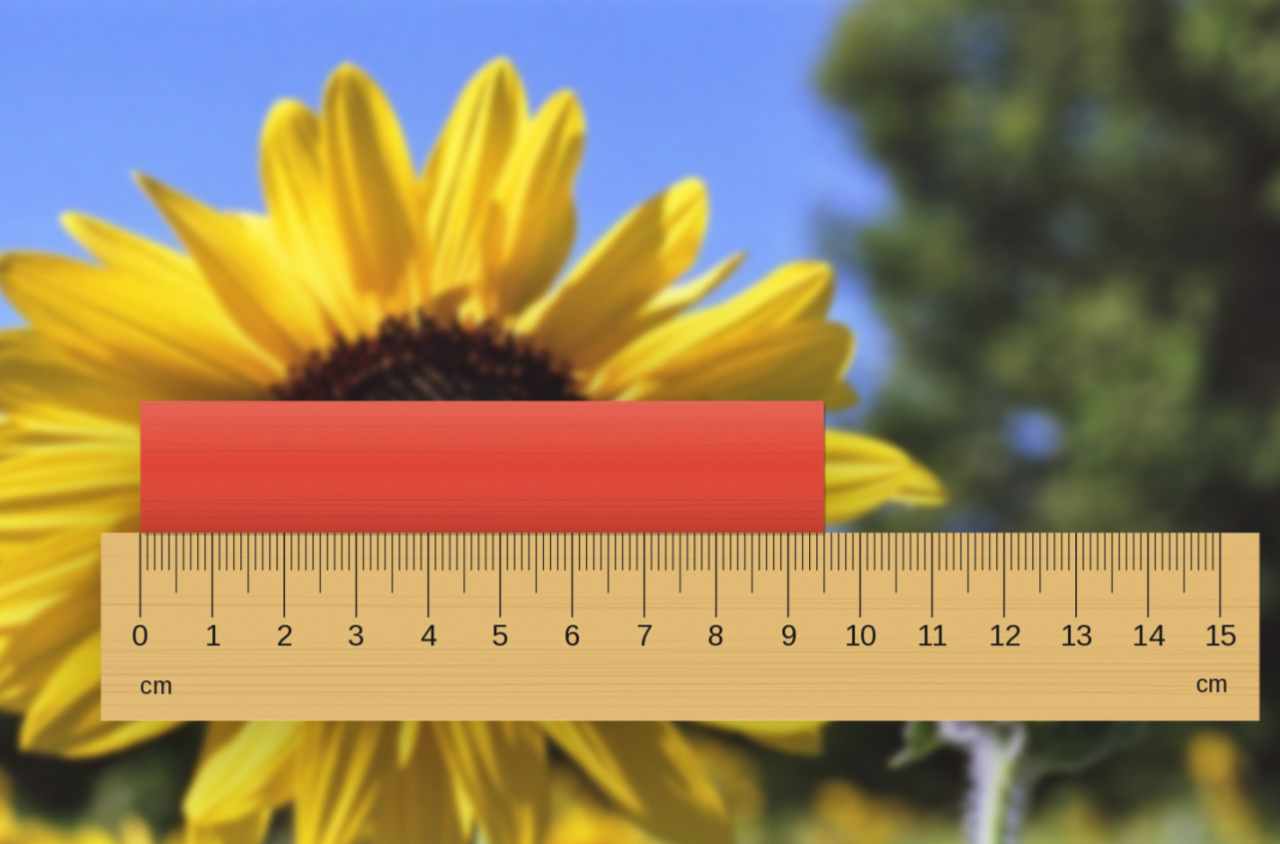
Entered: 9.5 cm
